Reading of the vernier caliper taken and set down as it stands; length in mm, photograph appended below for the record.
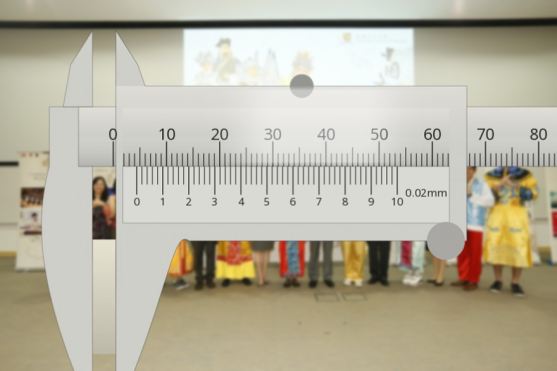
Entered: 4.4 mm
